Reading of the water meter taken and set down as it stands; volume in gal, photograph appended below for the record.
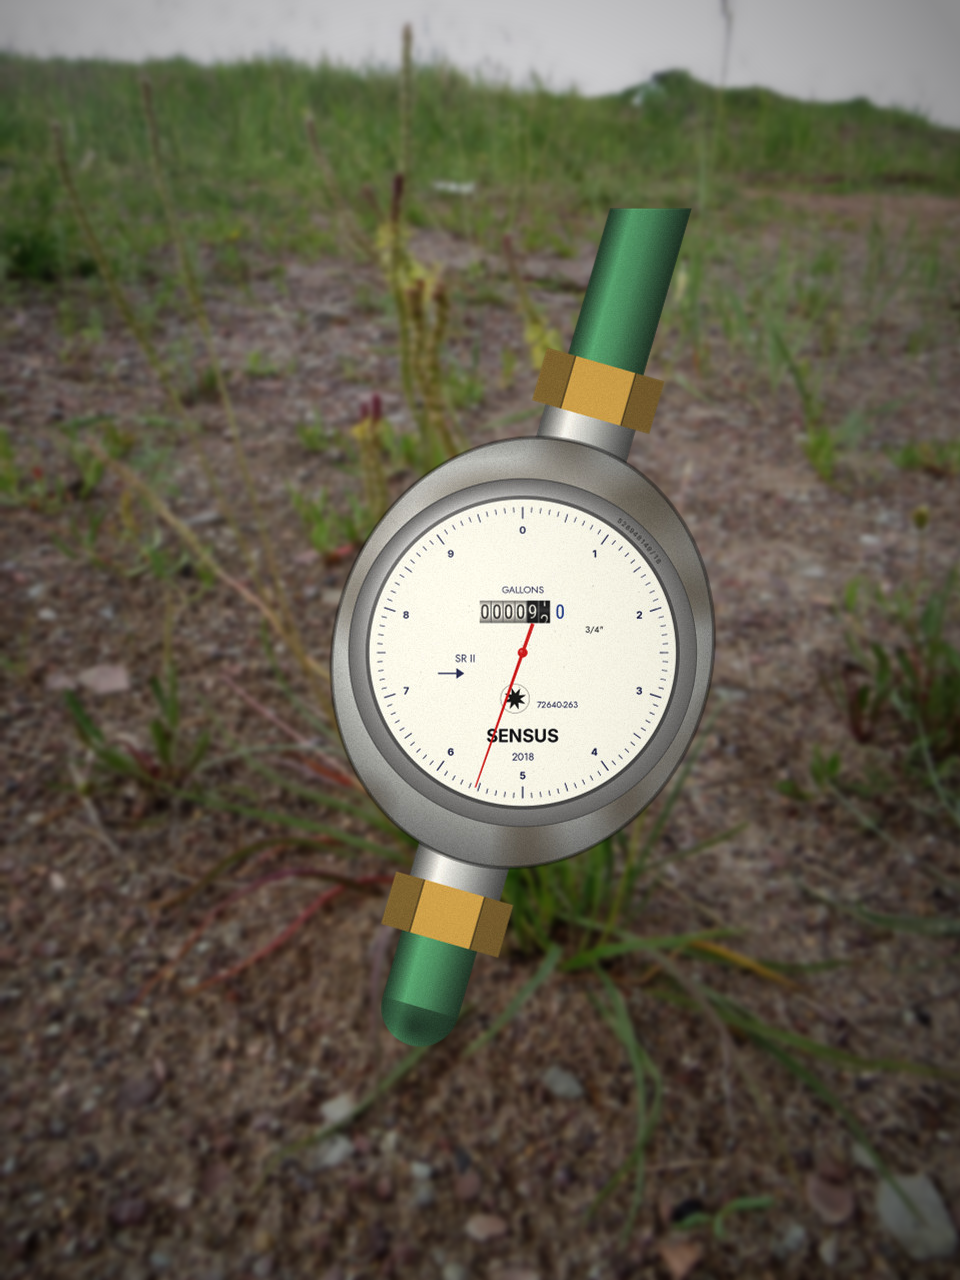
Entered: 915.5 gal
